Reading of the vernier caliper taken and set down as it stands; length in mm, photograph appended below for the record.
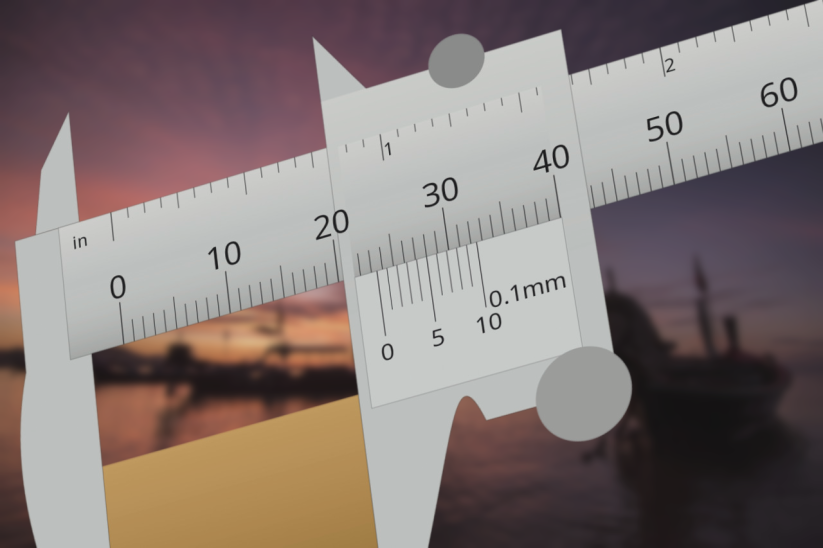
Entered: 23.5 mm
